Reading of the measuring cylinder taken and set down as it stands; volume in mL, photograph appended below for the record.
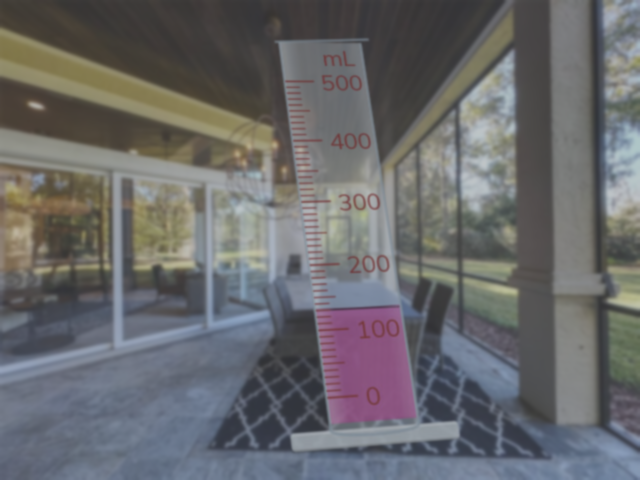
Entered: 130 mL
